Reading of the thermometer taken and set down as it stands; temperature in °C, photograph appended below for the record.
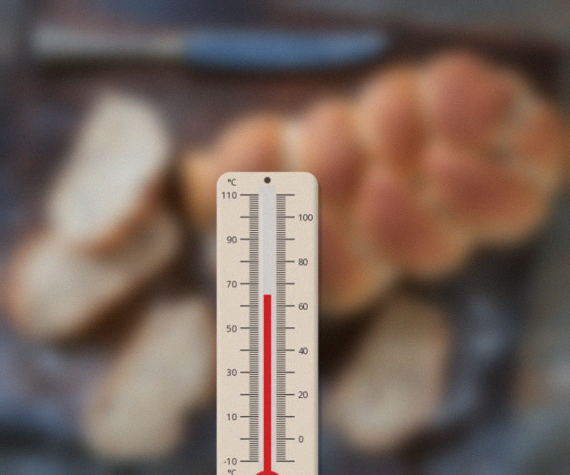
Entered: 65 °C
